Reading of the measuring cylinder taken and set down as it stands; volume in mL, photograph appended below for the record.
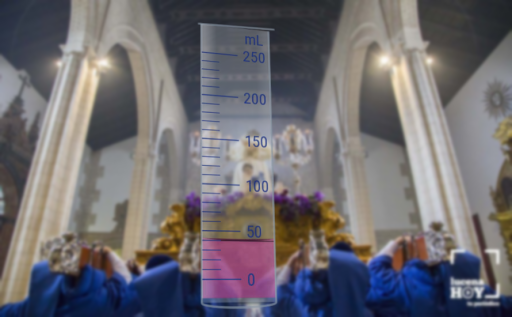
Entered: 40 mL
